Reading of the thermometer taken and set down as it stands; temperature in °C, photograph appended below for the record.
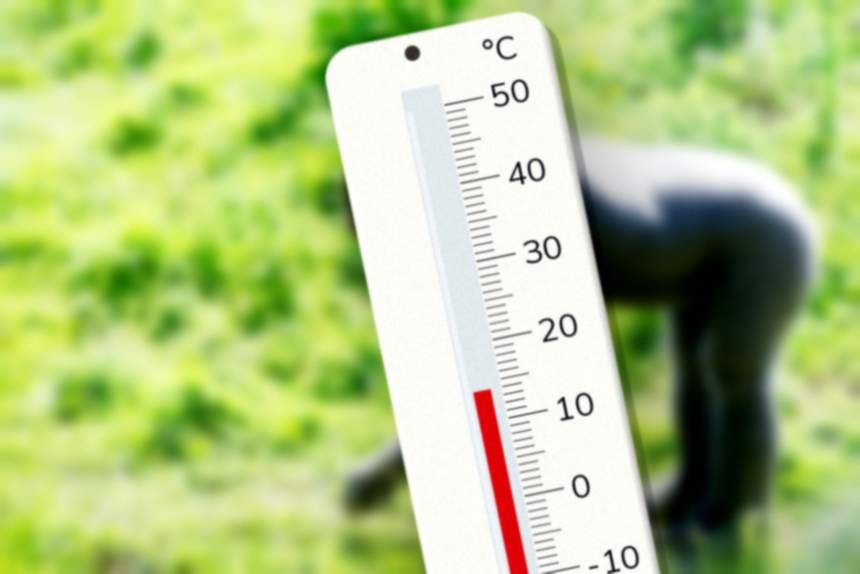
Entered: 14 °C
